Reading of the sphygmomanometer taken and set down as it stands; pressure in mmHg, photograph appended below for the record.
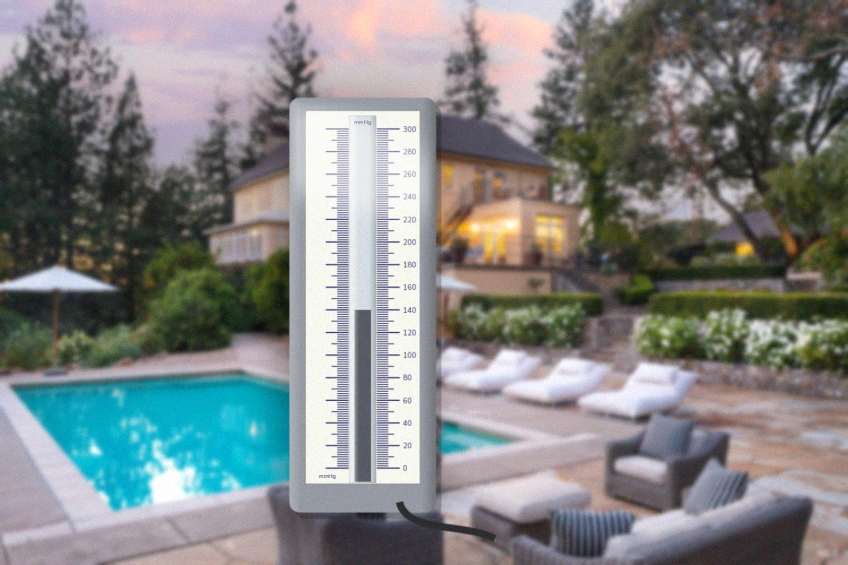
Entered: 140 mmHg
